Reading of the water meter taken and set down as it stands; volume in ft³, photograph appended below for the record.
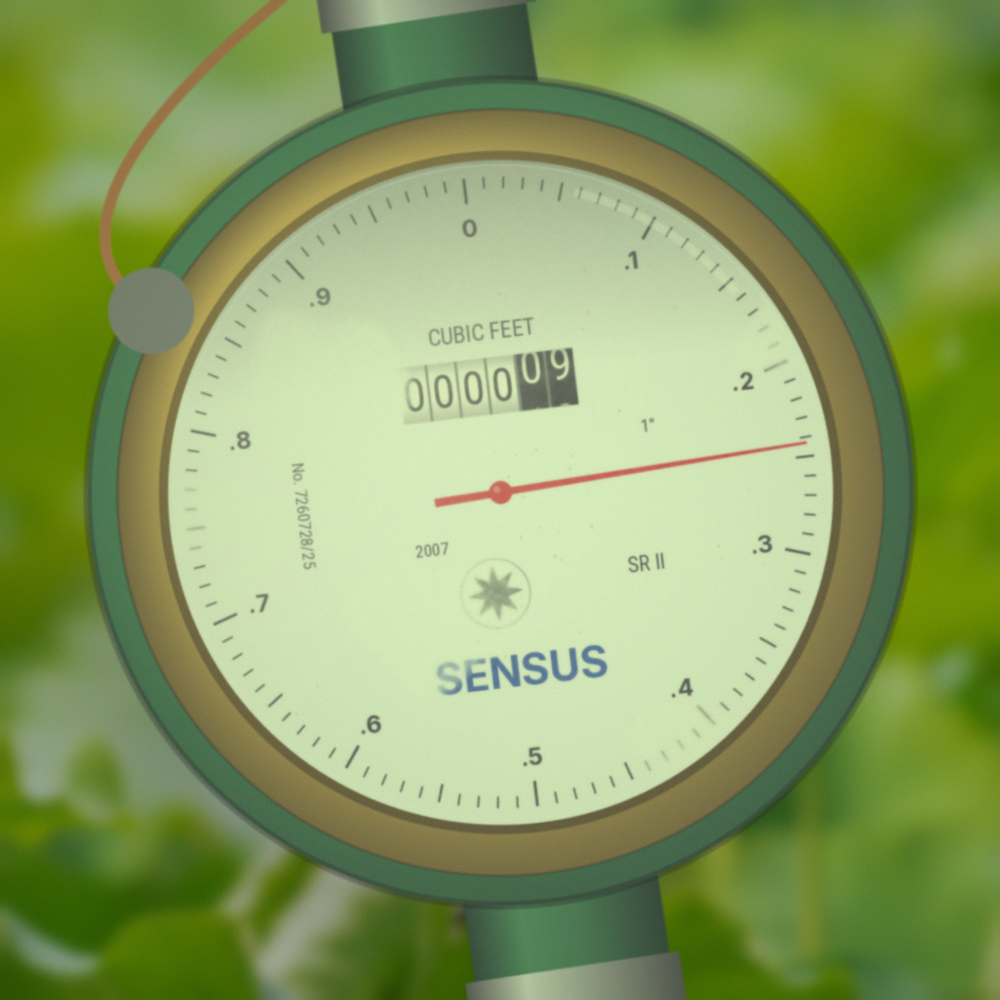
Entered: 9.24 ft³
